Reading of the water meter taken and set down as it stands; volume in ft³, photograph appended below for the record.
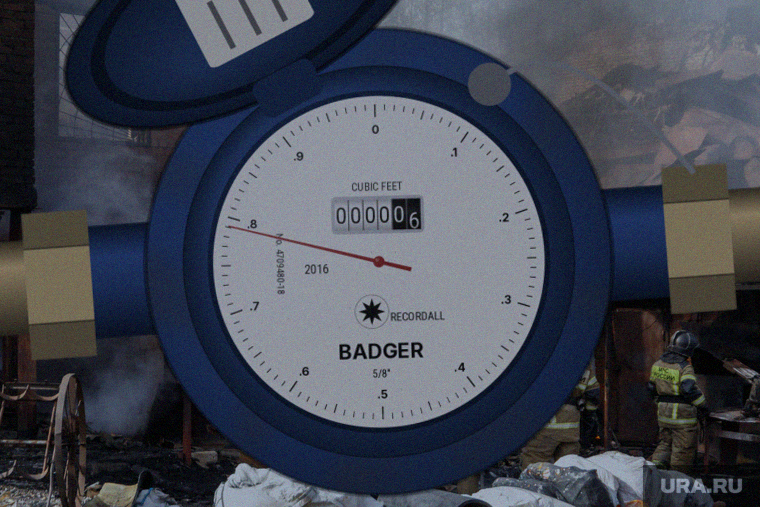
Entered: 5.79 ft³
